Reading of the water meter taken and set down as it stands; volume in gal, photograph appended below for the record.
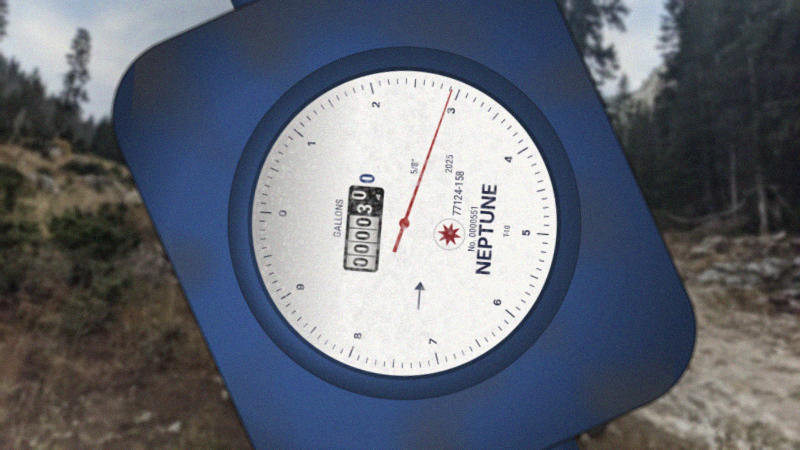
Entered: 302.9 gal
